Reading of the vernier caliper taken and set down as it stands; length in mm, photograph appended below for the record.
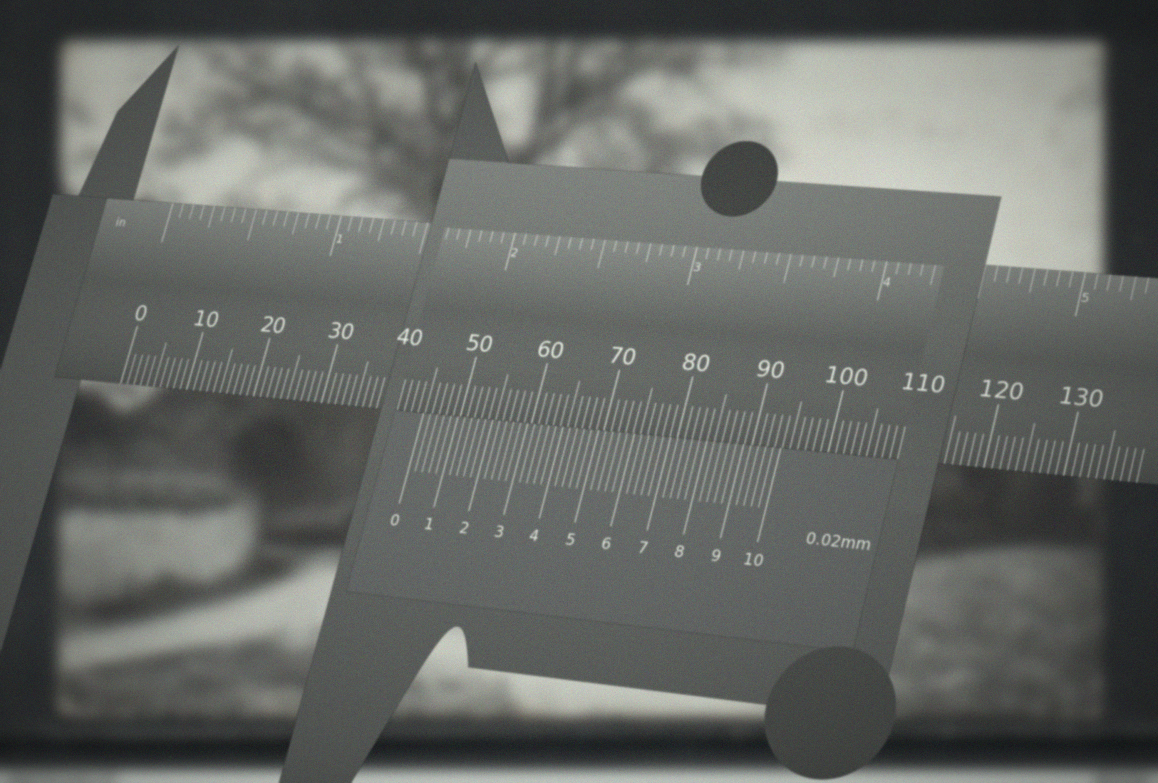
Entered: 44.8 mm
